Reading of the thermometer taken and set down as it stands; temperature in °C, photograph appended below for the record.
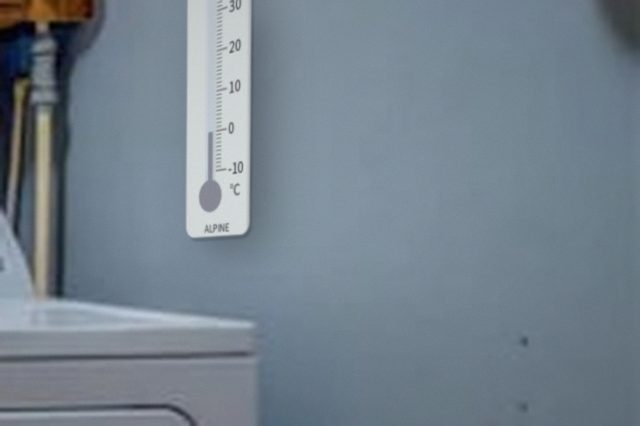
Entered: 0 °C
